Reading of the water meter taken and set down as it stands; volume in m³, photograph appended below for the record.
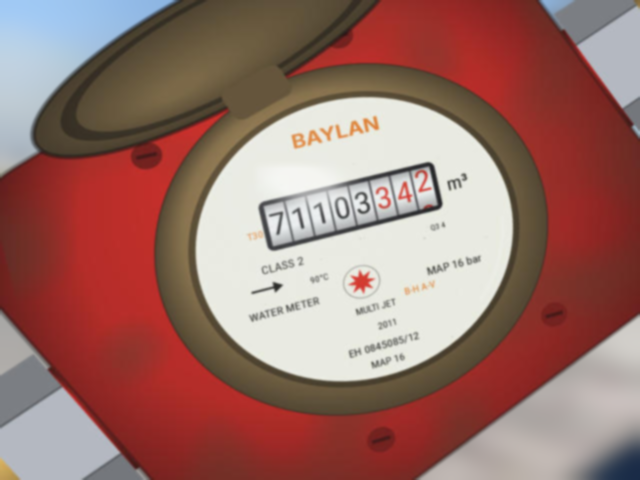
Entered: 71103.342 m³
